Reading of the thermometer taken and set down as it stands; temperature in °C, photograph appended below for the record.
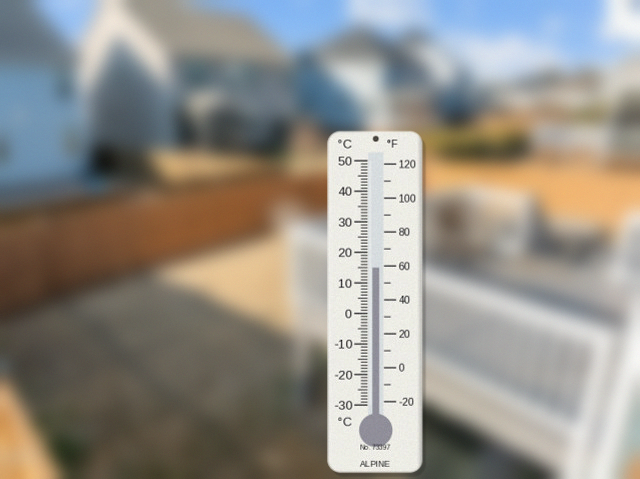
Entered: 15 °C
